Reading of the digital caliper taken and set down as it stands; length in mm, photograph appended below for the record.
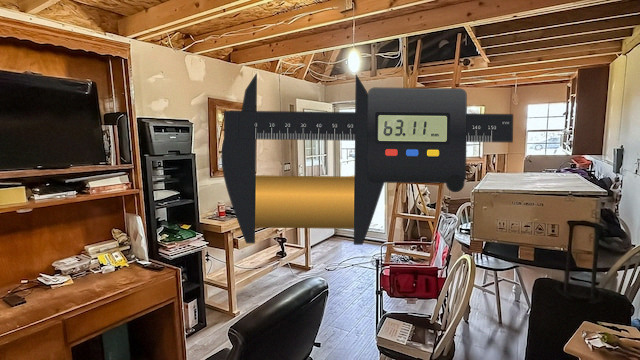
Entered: 63.11 mm
